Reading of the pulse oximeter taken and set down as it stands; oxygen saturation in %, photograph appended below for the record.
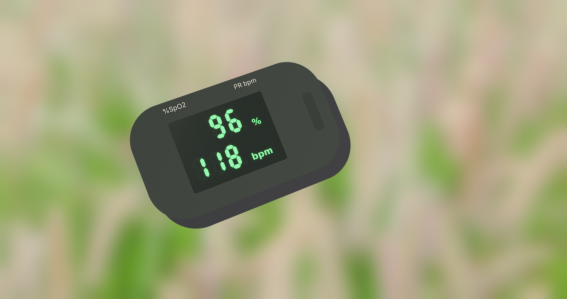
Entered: 96 %
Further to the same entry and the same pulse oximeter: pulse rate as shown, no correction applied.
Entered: 118 bpm
